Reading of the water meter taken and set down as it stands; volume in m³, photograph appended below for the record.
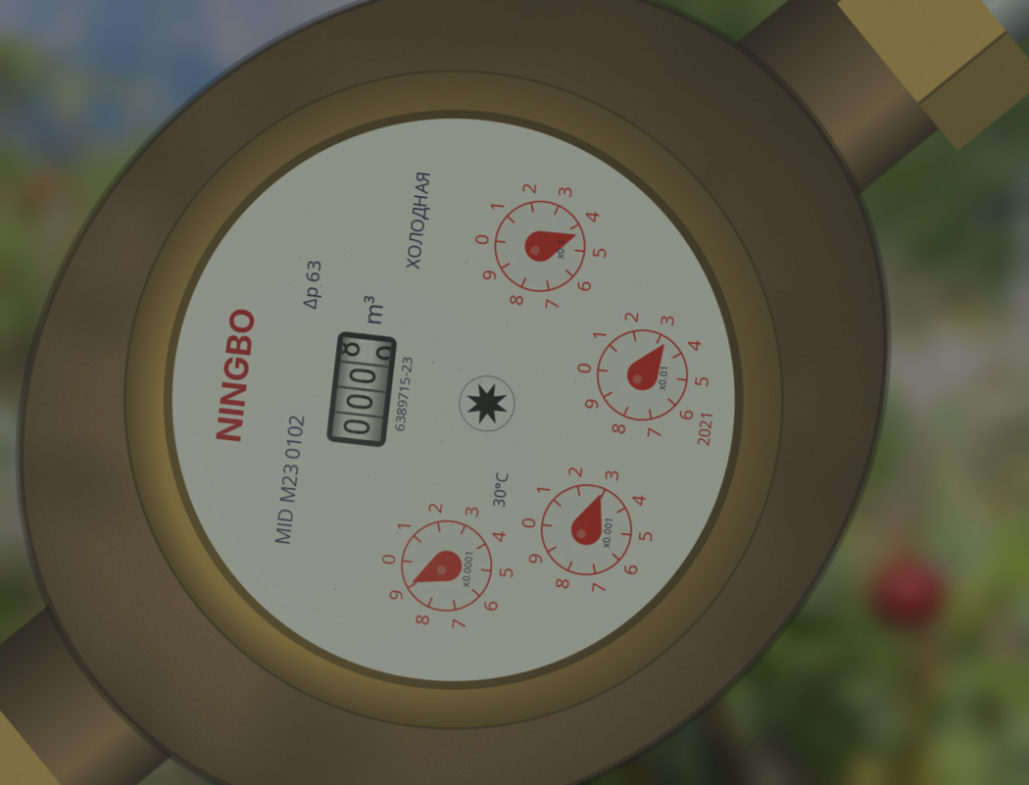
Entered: 8.4329 m³
